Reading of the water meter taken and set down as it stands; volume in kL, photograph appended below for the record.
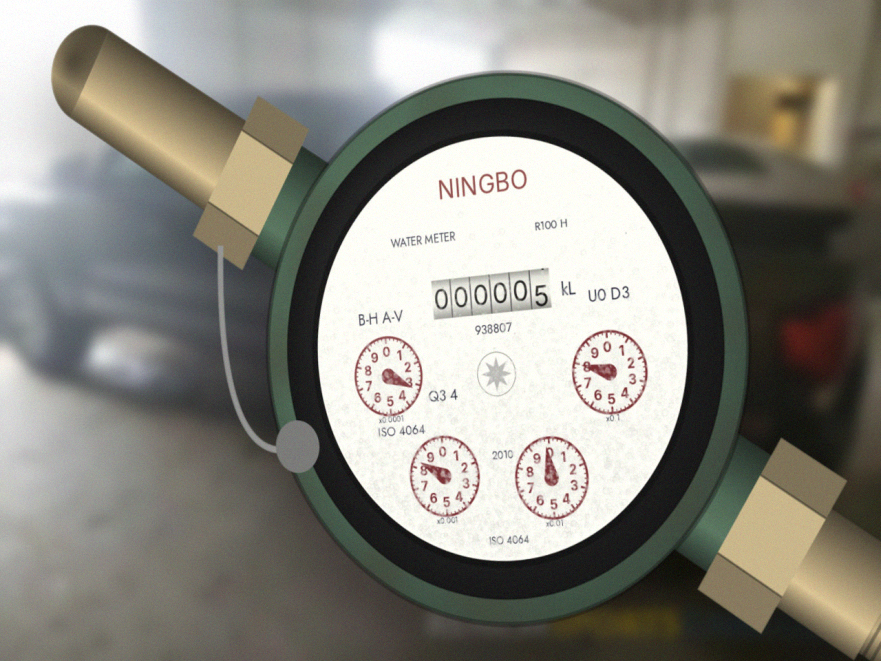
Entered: 4.7983 kL
